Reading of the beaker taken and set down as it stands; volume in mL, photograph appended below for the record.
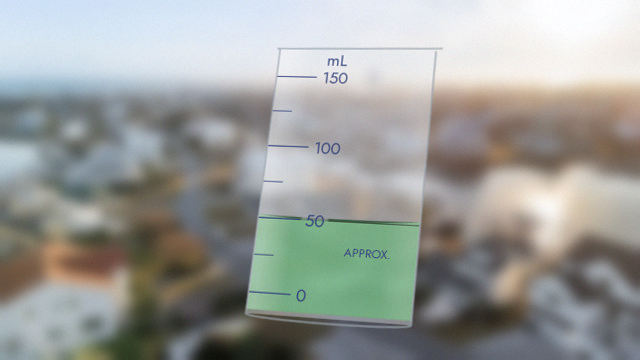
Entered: 50 mL
